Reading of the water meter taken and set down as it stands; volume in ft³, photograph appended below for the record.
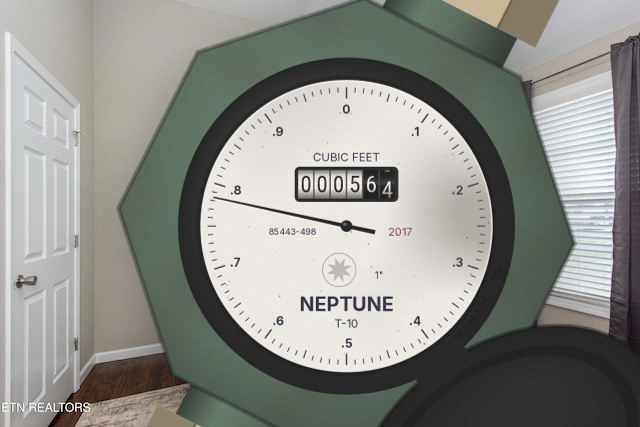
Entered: 563.78 ft³
